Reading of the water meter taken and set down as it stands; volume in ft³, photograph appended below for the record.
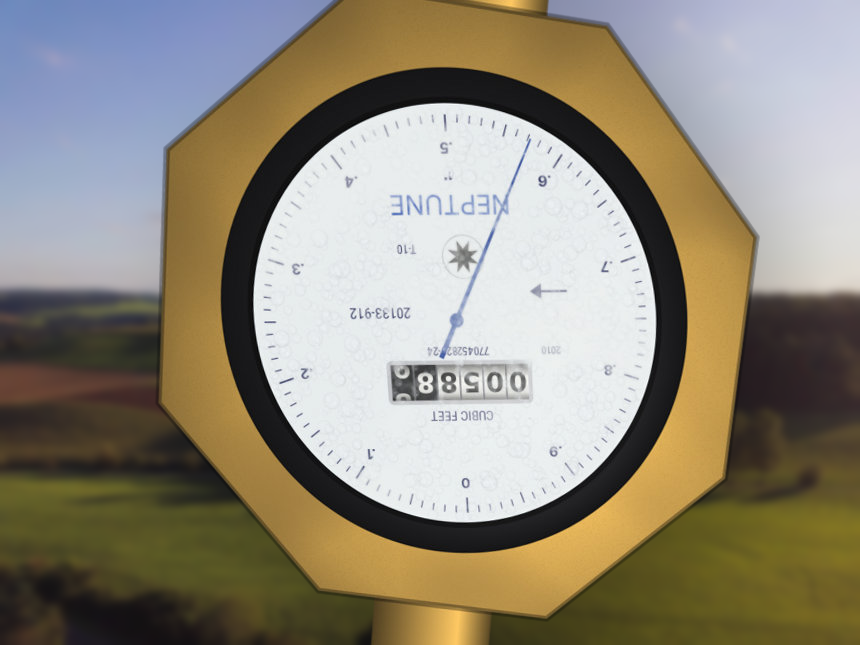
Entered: 5888.57 ft³
